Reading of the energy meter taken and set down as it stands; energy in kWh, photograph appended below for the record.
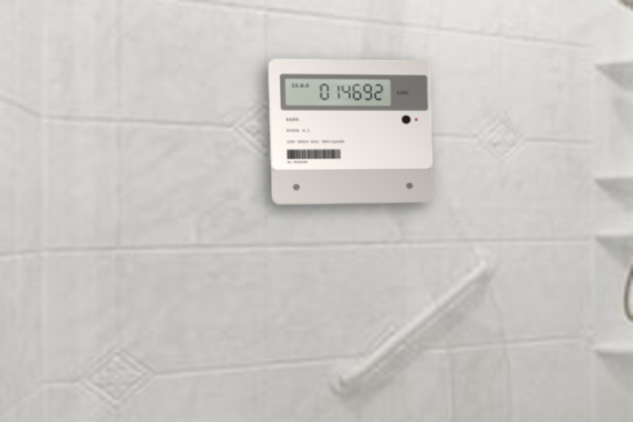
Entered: 14692 kWh
